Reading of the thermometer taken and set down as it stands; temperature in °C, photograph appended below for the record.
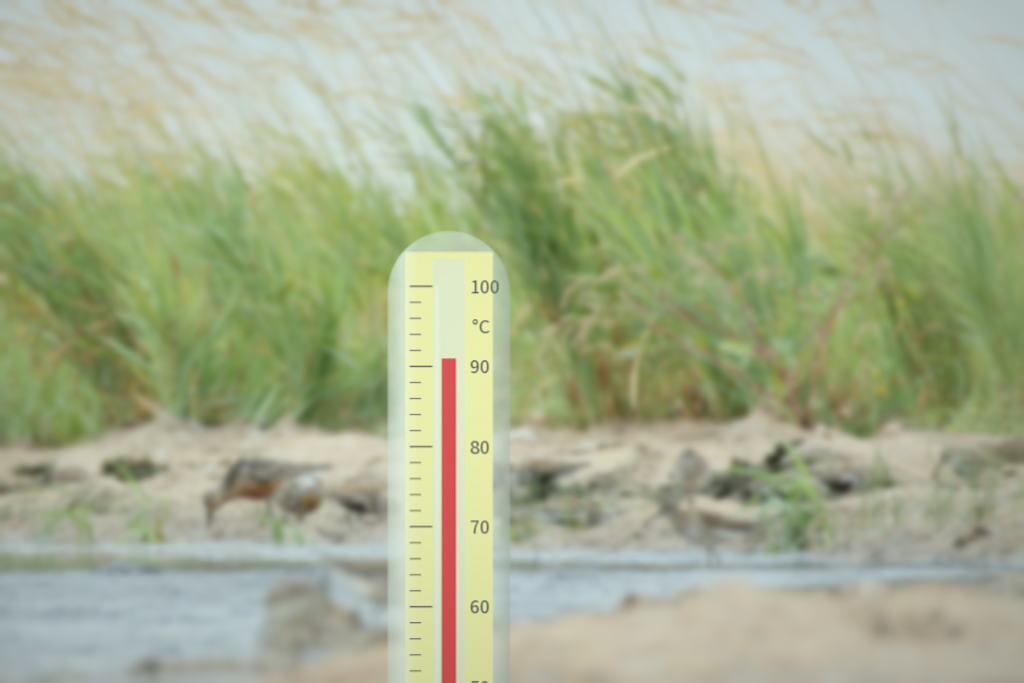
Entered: 91 °C
